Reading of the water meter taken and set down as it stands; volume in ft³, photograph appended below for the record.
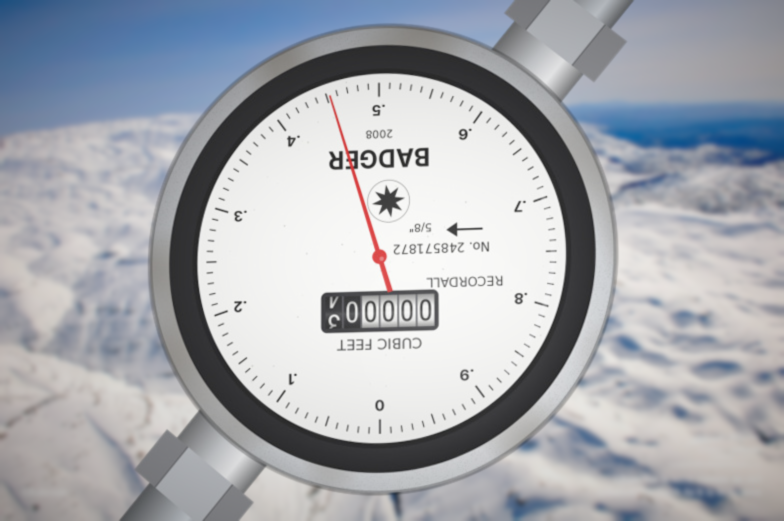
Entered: 3.45 ft³
